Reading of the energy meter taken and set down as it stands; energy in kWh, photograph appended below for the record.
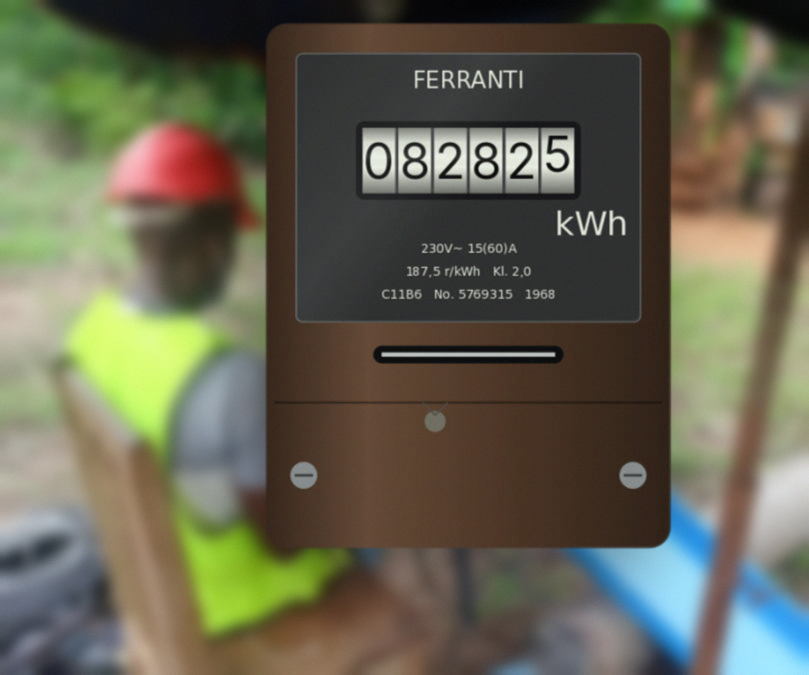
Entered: 82825 kWh
